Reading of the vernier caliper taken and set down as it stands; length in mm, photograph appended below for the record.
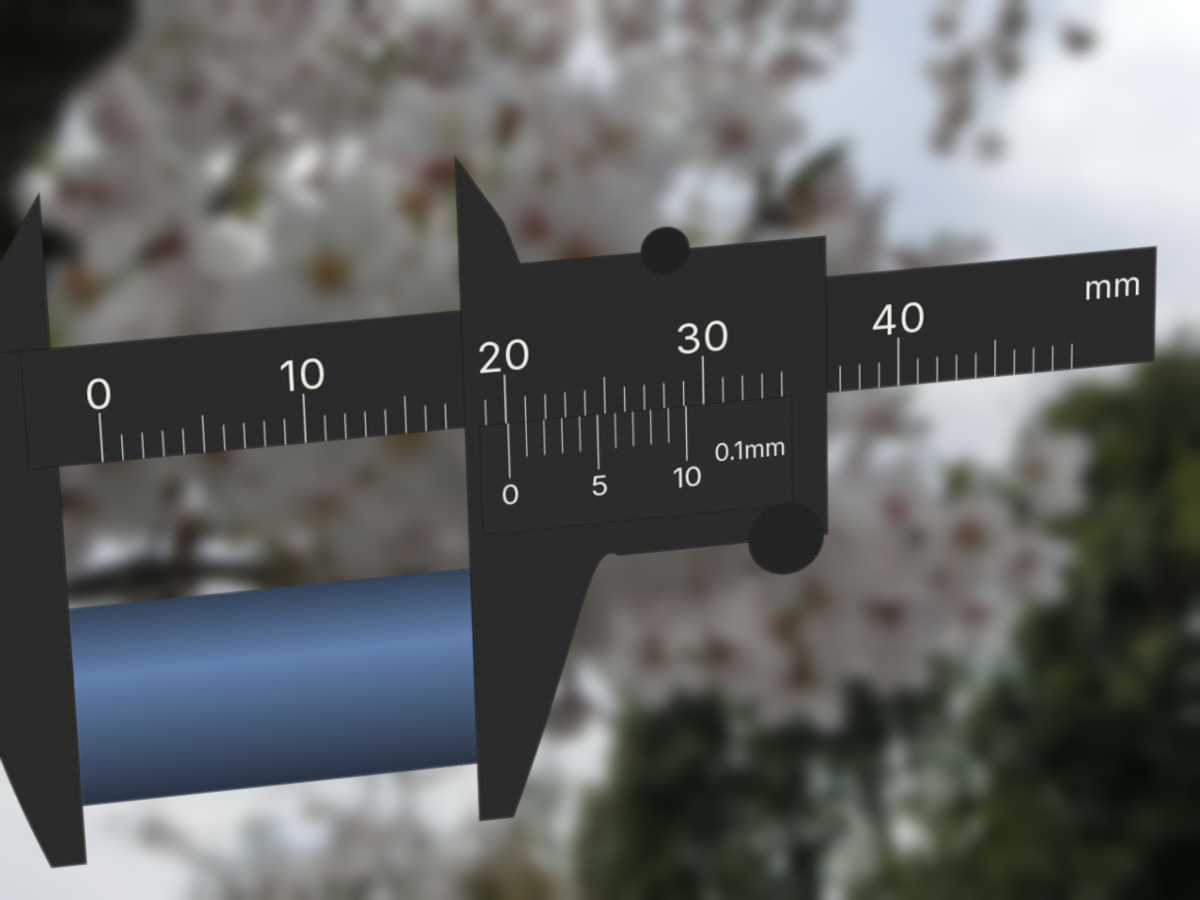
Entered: 20.1 mm
